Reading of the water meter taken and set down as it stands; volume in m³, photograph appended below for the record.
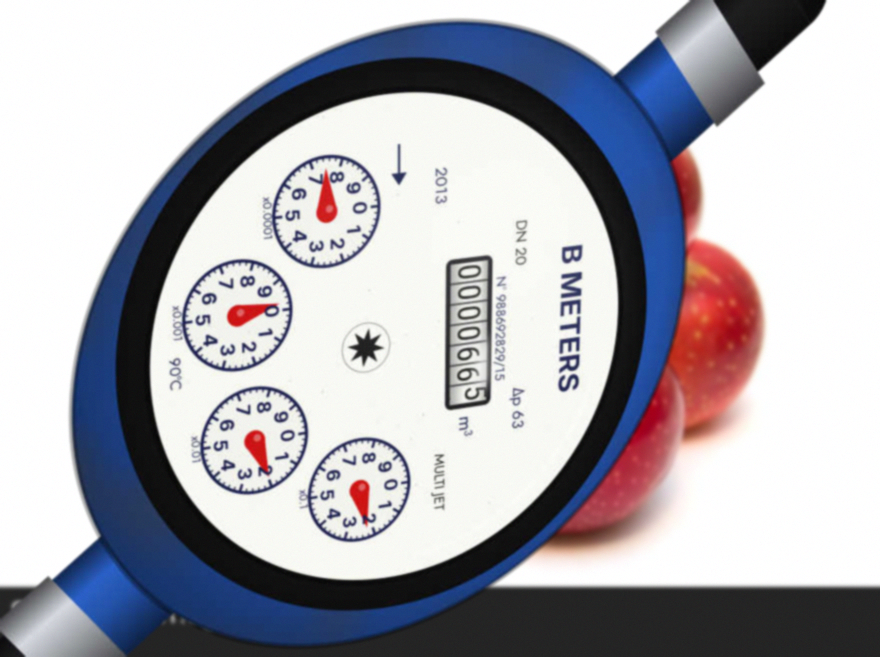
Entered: 665.2197 m³
